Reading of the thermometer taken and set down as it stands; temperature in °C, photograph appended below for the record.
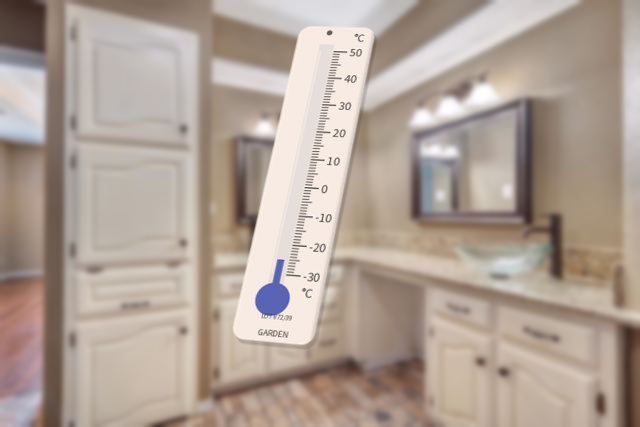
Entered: -25 °C
